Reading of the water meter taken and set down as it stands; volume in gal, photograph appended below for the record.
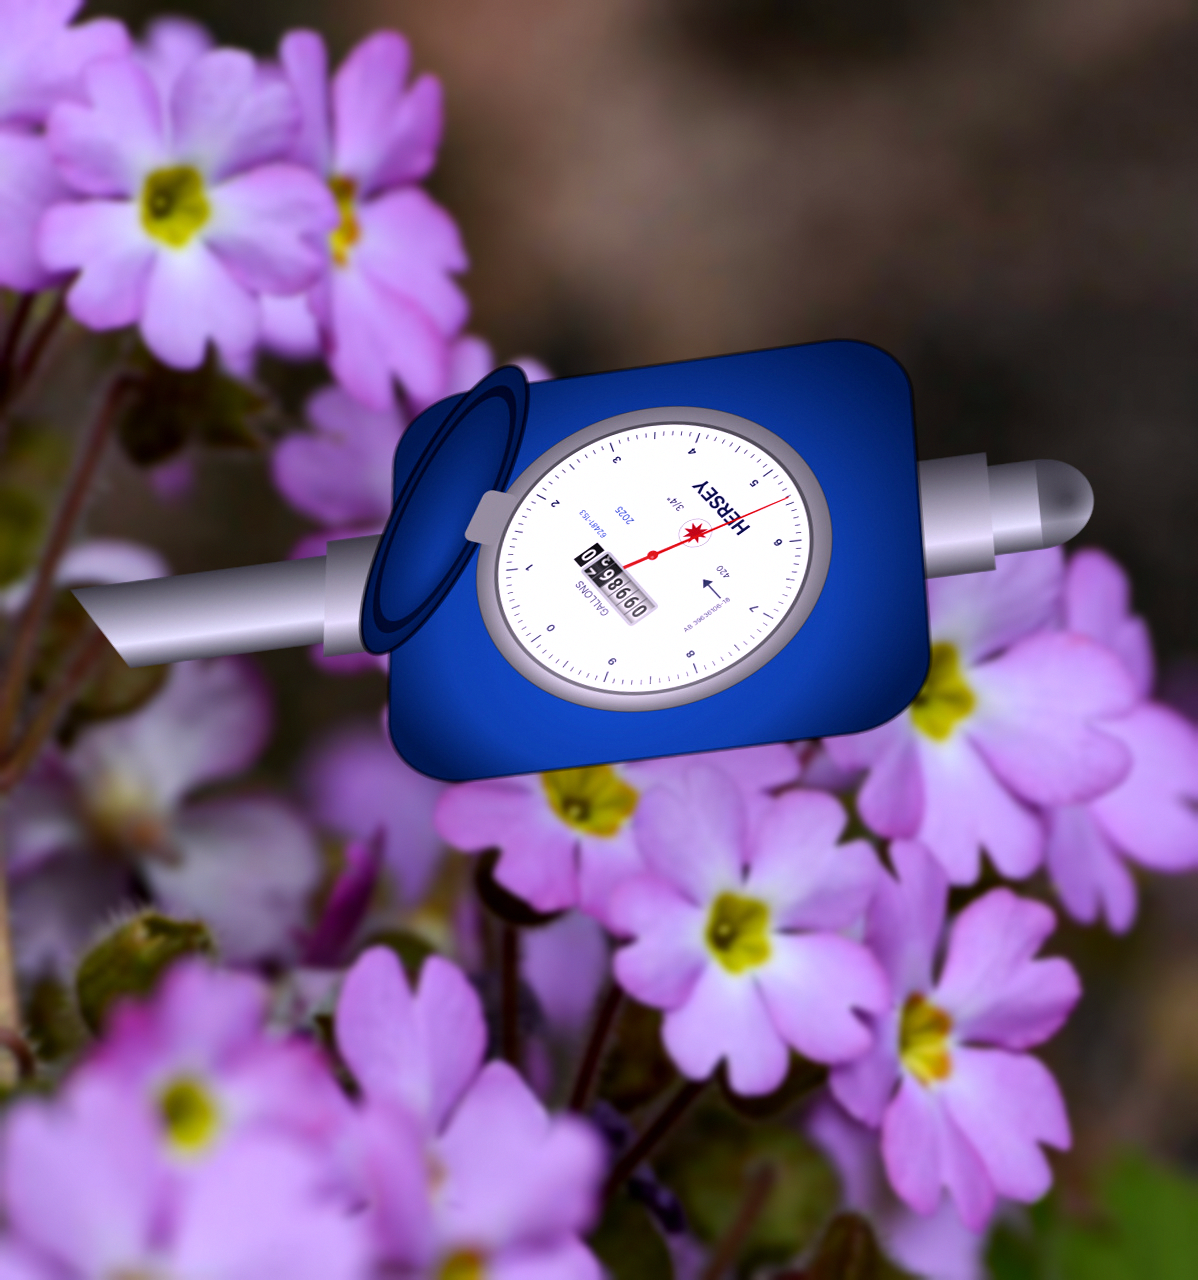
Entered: 998625.4 gal
